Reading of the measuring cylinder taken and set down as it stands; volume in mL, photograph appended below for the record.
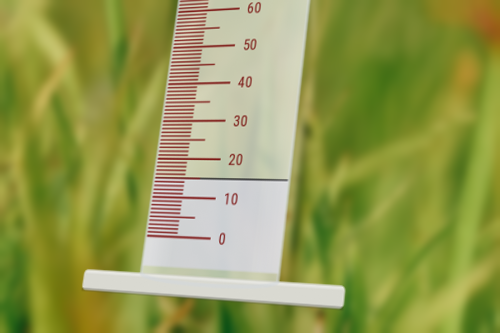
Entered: 15 mL
